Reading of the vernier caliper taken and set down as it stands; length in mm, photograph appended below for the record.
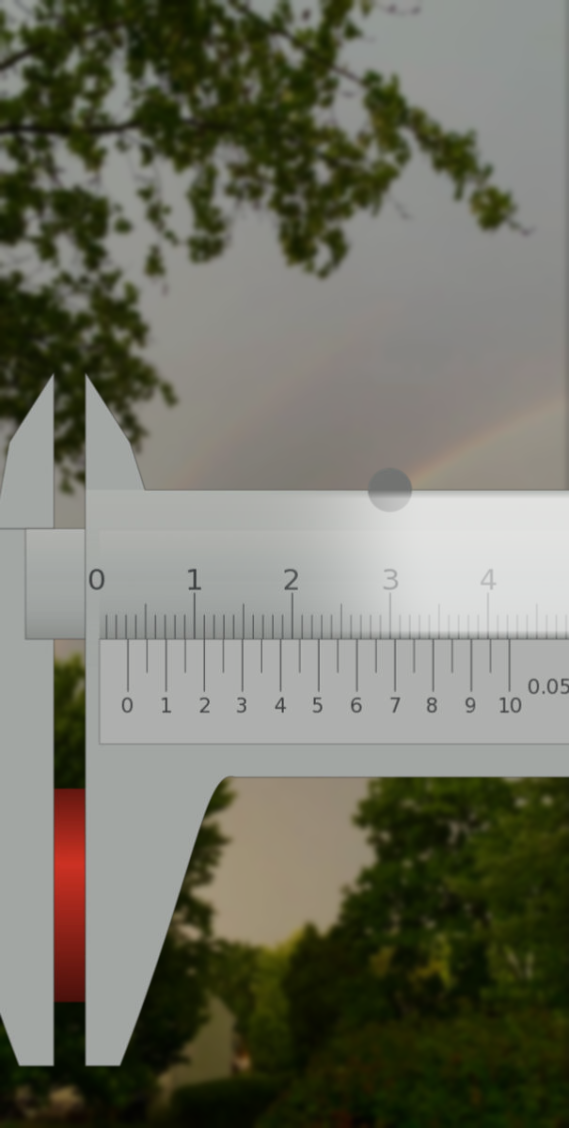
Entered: 3.2 mm
